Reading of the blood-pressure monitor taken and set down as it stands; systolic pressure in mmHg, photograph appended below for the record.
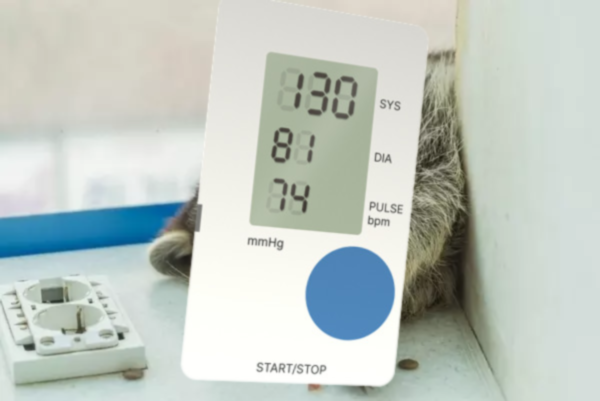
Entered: 130 mmHg
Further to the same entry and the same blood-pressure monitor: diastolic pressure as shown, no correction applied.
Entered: 81 mmHg
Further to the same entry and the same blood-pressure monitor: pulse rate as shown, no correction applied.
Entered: 74 bpm
